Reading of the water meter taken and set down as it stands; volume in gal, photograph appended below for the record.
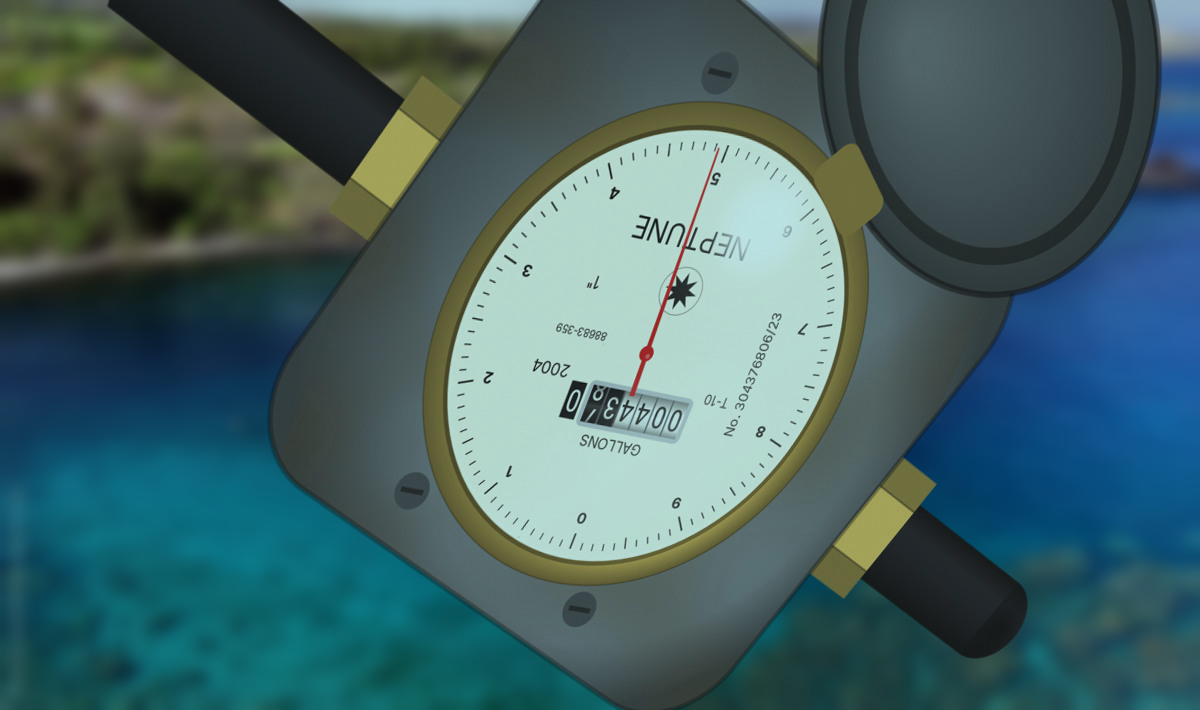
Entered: 44374.9 gal
